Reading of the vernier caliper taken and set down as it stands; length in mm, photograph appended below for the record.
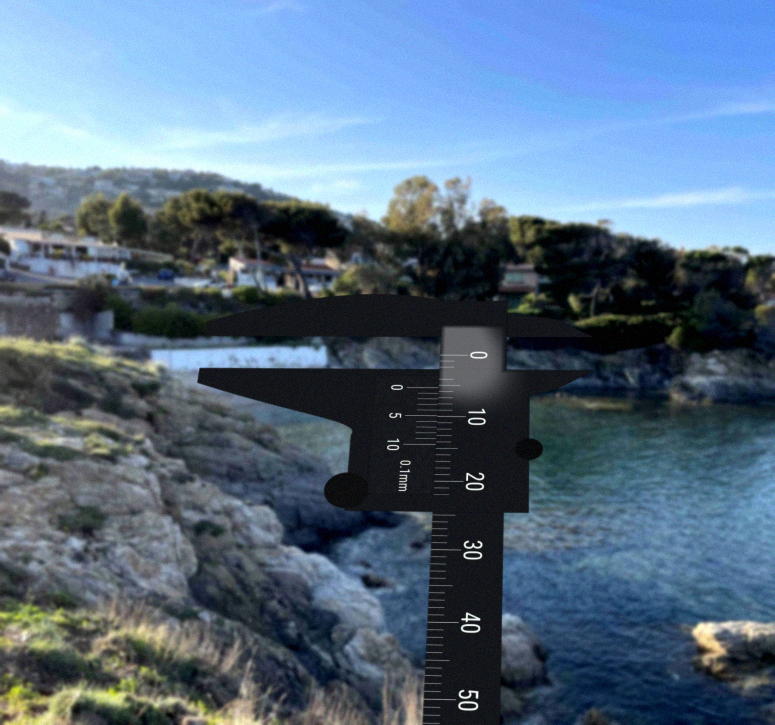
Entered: 5.4 mm
